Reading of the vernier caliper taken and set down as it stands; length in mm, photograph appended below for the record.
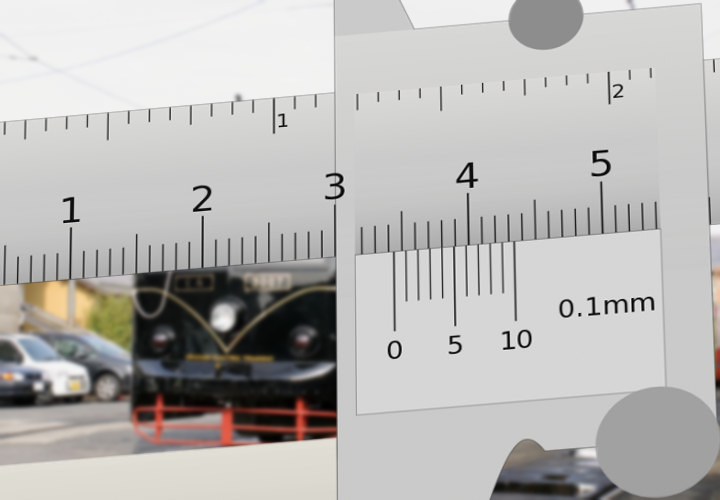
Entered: 34.4 mm
